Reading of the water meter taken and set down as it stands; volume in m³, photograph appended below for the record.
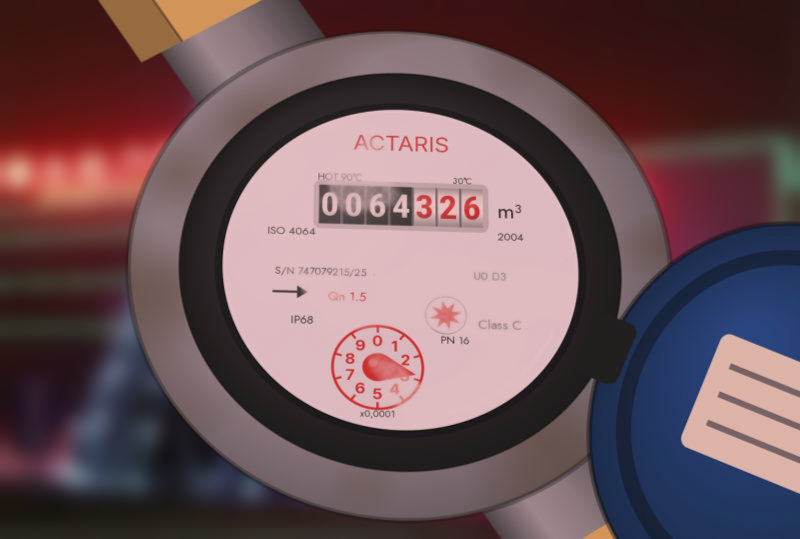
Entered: 64.3262 m³
